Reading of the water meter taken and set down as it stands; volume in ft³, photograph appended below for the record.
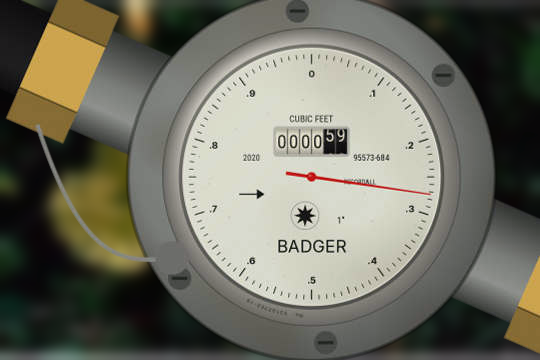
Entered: 59.27 ft³
